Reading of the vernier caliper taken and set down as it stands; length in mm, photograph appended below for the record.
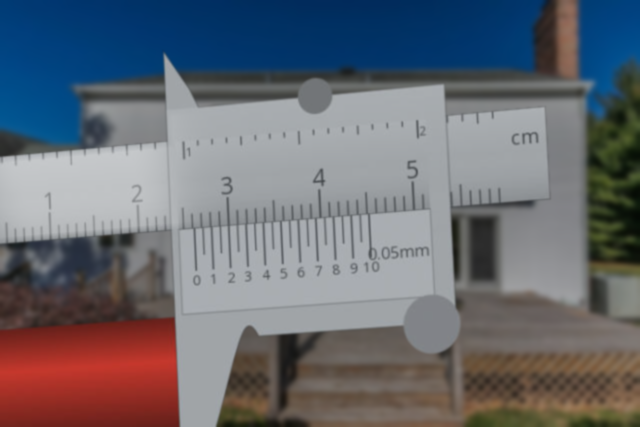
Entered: 26.2 mm
